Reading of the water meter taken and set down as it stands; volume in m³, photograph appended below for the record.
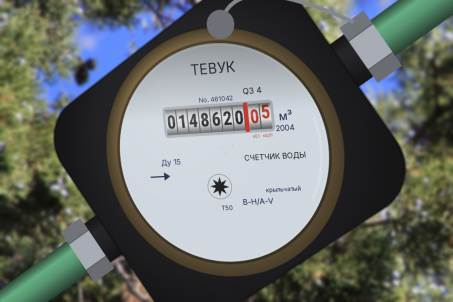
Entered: 148620.05 m³
